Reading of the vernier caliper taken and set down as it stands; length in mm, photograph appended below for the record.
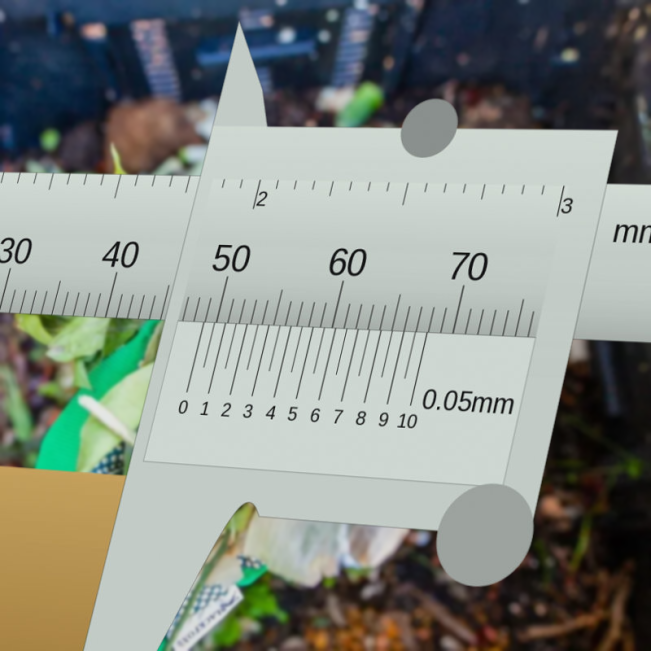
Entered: 48.9 mm
